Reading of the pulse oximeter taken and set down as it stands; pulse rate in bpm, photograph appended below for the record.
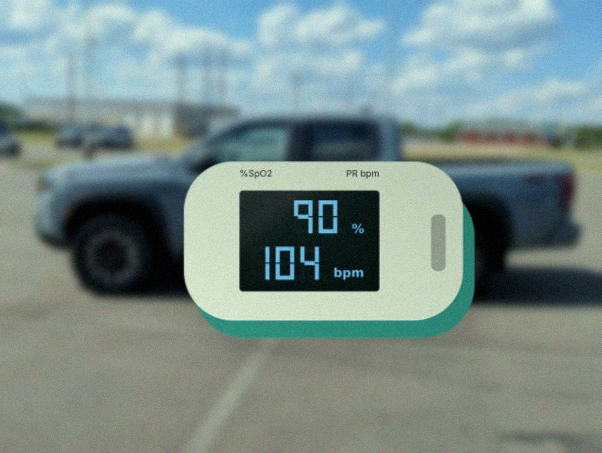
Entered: 104 bpm
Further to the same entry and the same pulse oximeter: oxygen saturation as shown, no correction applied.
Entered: 90 %
